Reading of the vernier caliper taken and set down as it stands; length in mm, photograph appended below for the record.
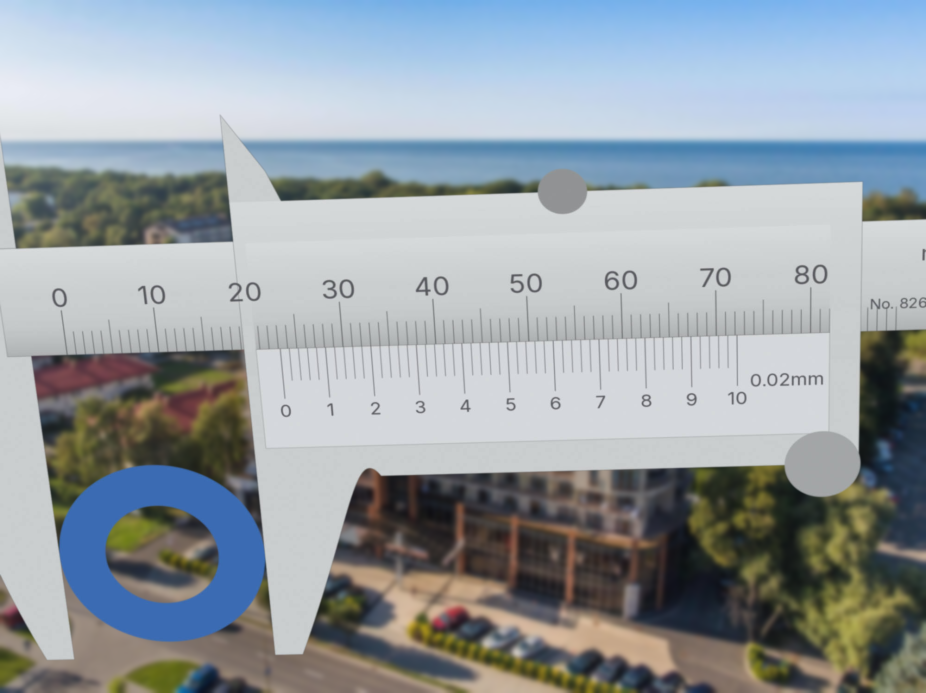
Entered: 23.2 mm
